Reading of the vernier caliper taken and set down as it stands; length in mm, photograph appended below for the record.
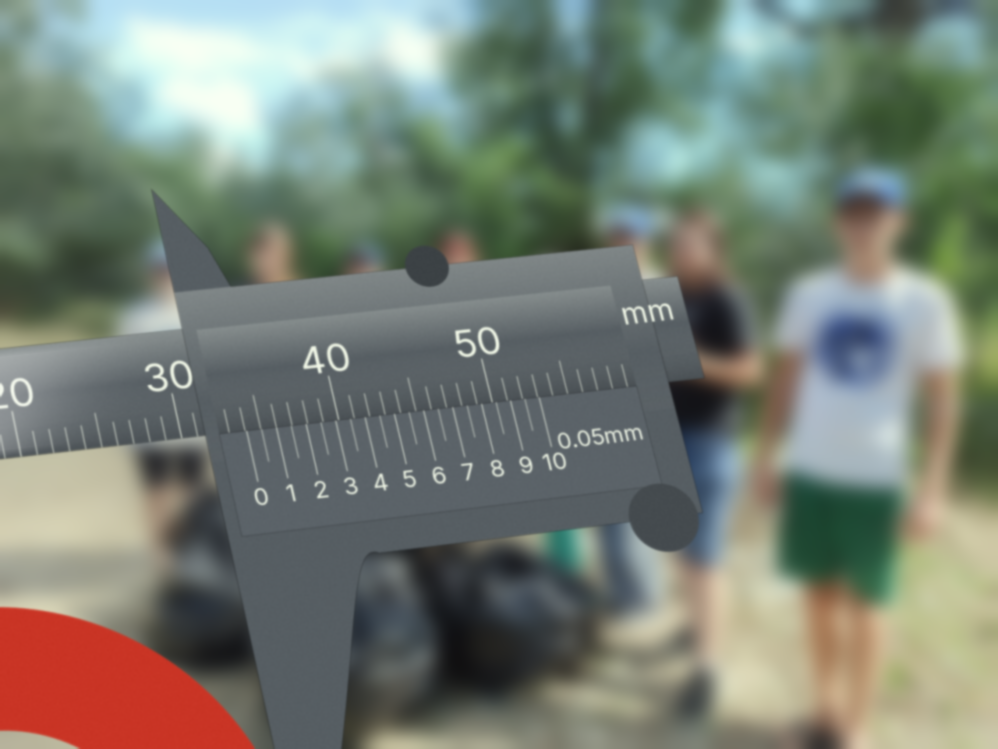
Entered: 34.1 mm
